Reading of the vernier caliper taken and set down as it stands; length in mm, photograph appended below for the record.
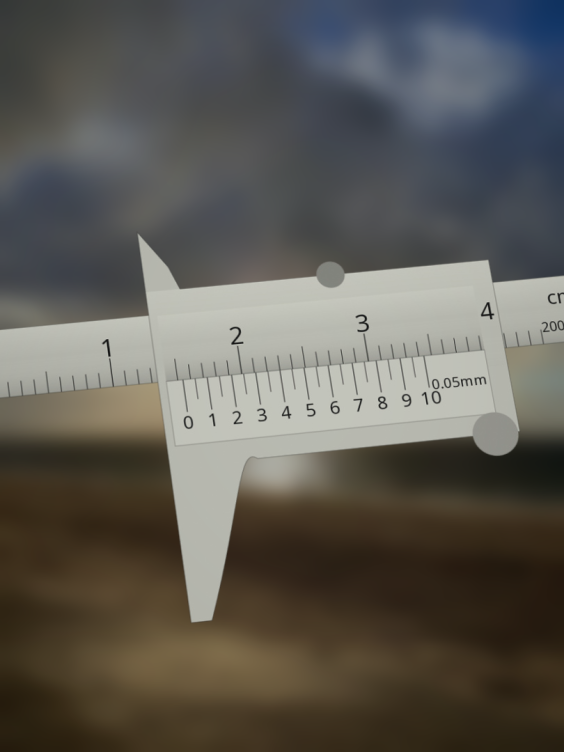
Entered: 15.4 mm
